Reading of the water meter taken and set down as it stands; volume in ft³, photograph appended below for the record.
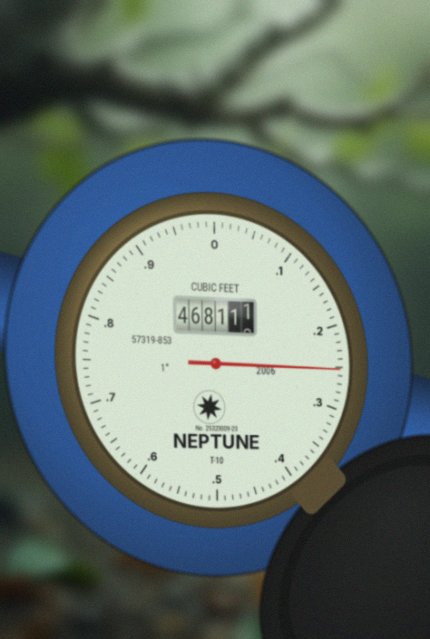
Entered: 468111.25 ft³
